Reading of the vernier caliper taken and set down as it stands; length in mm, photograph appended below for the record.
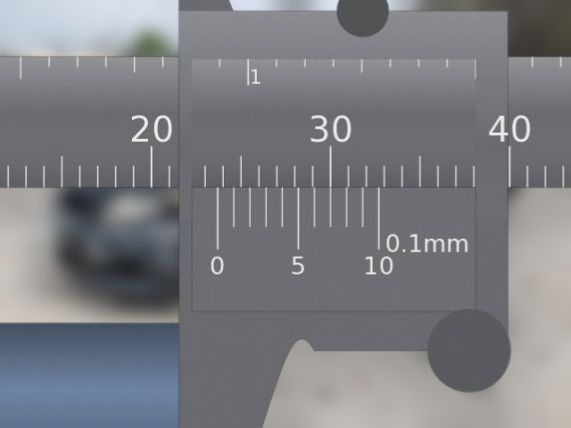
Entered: 23.7 mm
